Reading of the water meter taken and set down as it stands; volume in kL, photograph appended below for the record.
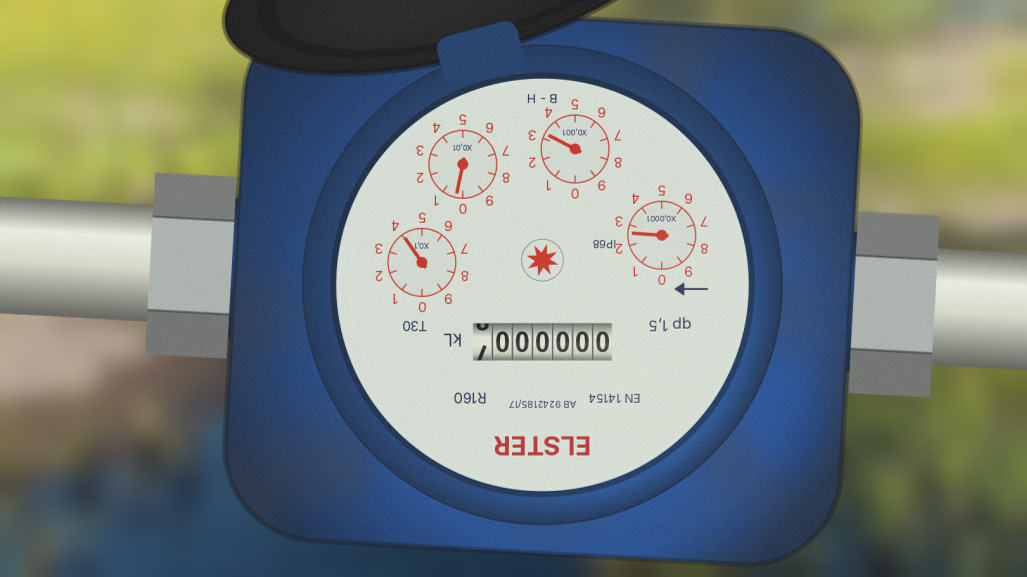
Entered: 7.4032 kL
